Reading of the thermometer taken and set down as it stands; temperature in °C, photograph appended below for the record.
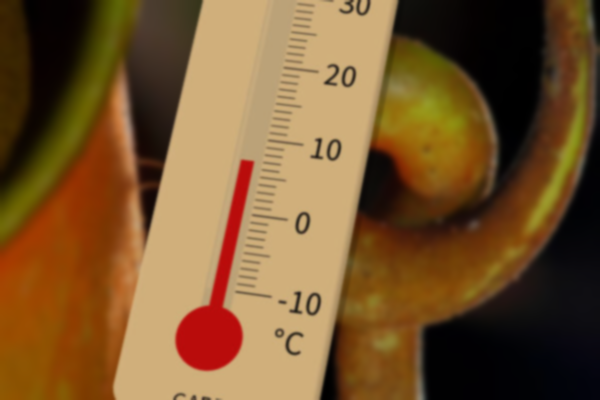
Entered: 7 °C
